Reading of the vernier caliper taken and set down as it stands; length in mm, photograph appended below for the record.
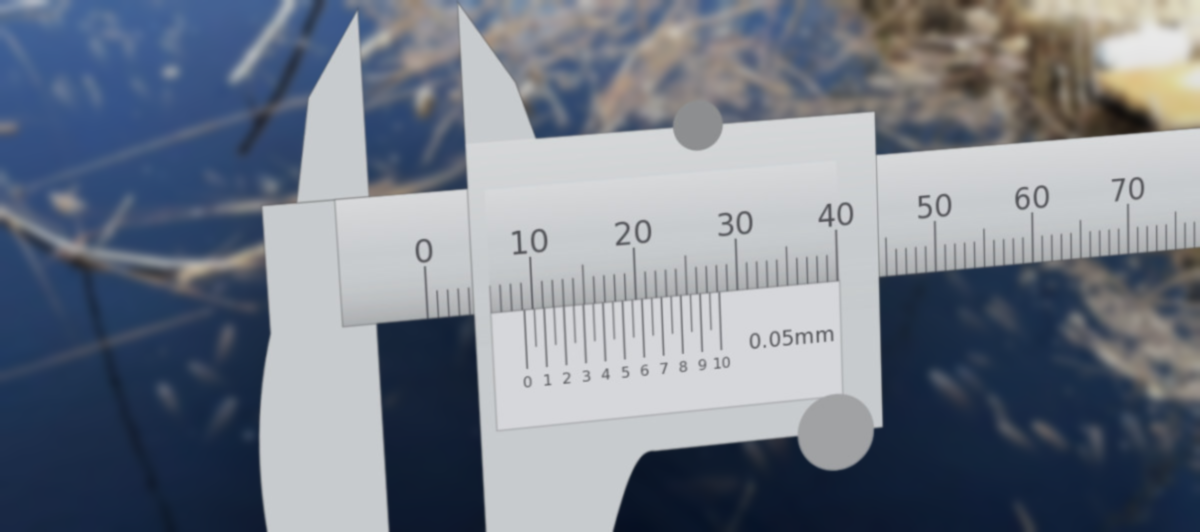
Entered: 9.2 mm
